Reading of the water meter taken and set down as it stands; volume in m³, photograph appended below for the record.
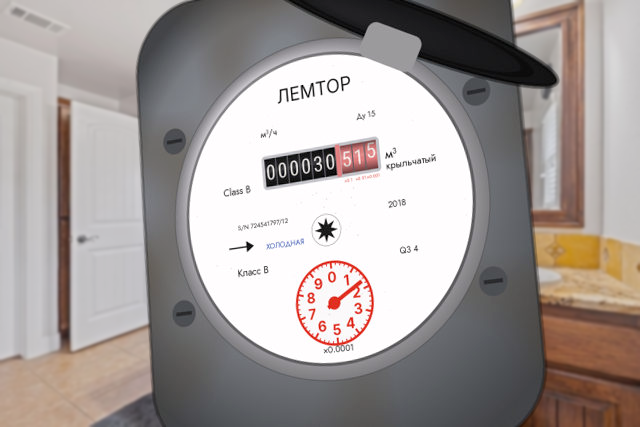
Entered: 30.5151 m³
